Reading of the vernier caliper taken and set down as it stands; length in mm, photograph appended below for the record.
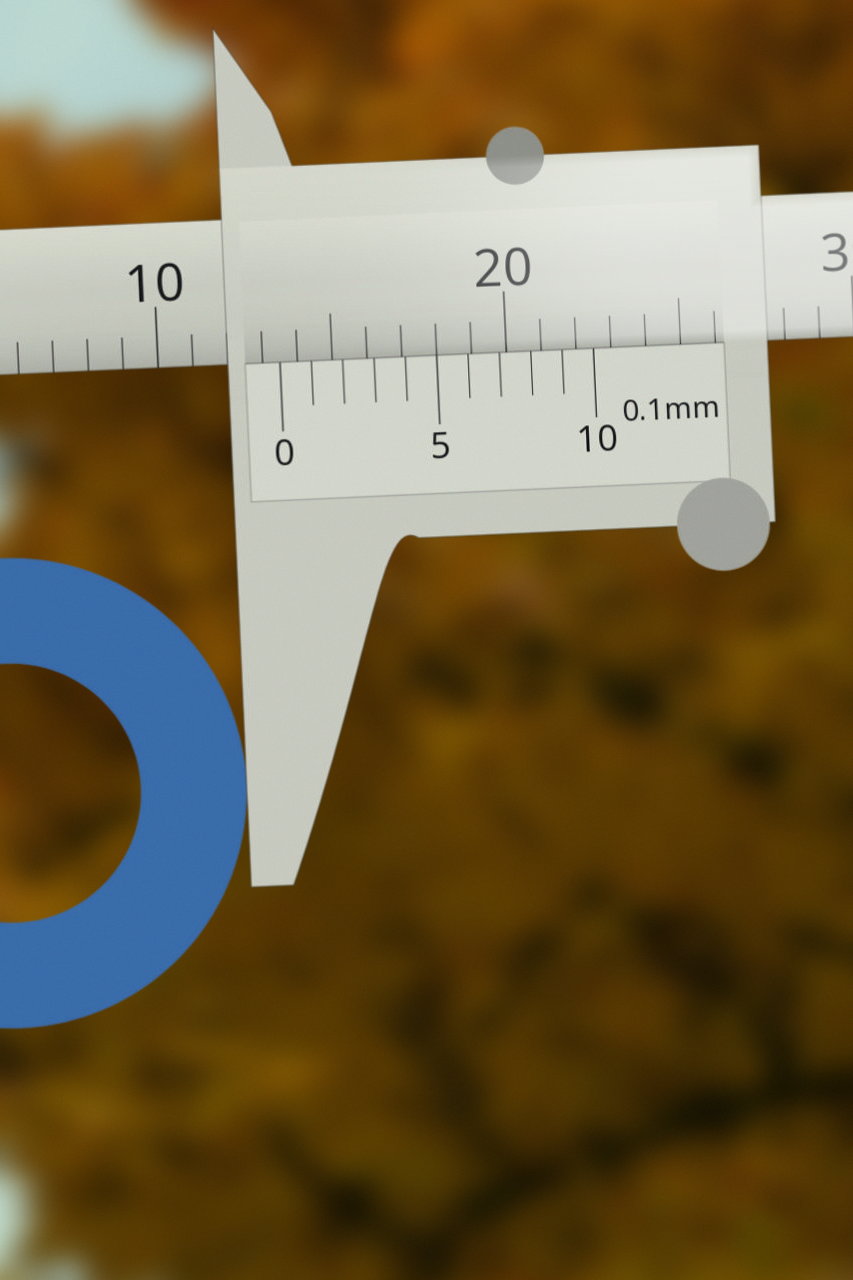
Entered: 13.5 mm
